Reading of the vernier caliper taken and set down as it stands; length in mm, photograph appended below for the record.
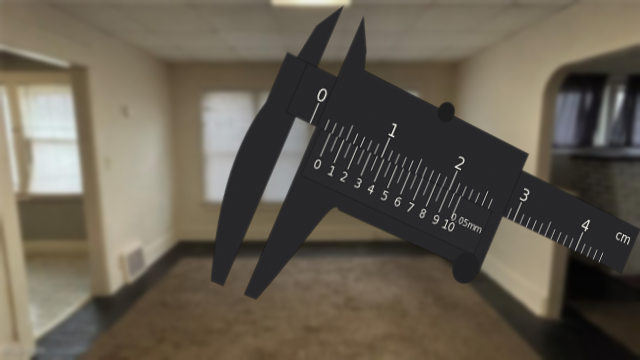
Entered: 2.8 mm
